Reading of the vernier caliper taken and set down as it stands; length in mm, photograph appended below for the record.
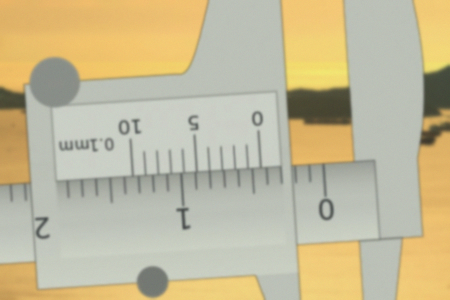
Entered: 4.4 mm
